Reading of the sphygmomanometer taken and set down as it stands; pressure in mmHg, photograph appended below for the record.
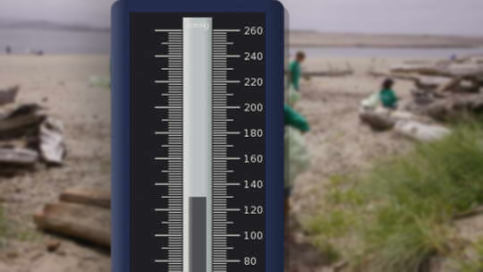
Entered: 130 mmHg
